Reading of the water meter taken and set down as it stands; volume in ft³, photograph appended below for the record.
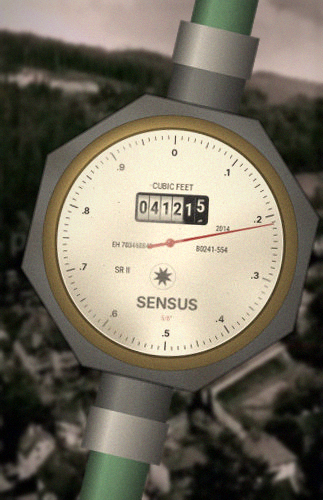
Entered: 41215.21 ft³
